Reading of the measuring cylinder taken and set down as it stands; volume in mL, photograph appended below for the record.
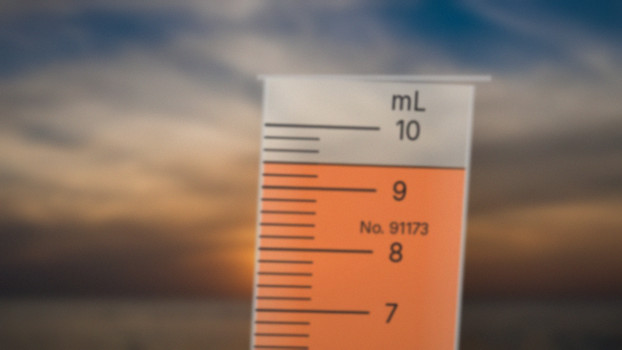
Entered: 9.4 mL
